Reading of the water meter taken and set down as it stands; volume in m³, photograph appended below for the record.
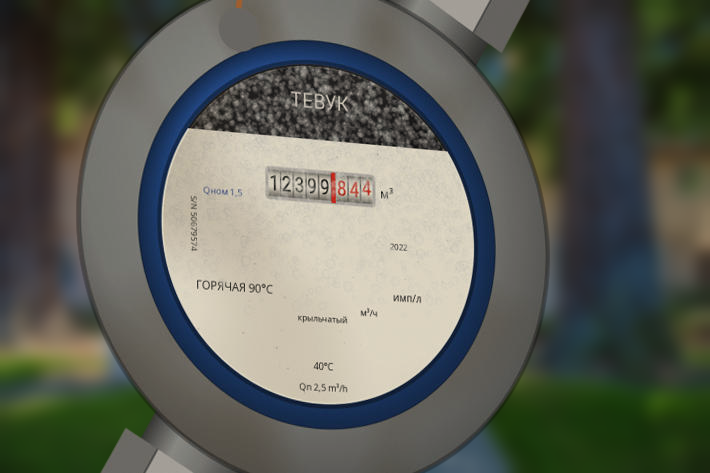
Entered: 12399.844 m³
